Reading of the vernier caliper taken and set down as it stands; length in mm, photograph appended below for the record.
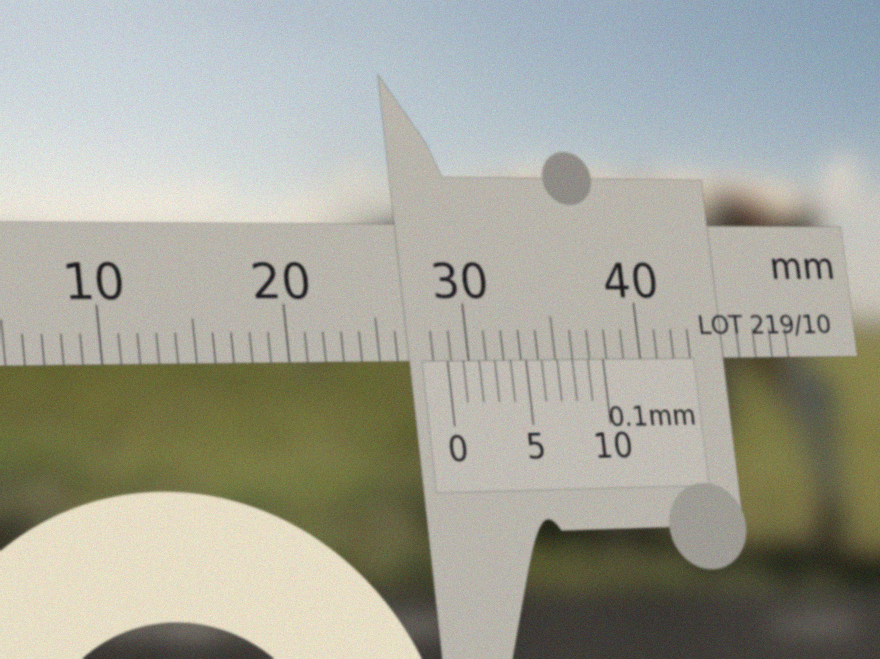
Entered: 28.8 mm
